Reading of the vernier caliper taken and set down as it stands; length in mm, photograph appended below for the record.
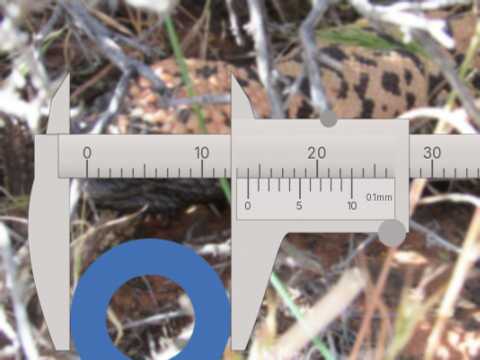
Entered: 14.0 mm
